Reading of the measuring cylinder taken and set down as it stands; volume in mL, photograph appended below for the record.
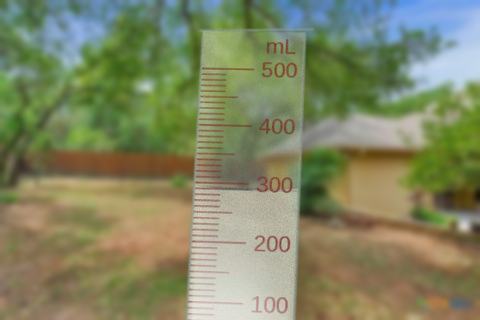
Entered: 290 mL
